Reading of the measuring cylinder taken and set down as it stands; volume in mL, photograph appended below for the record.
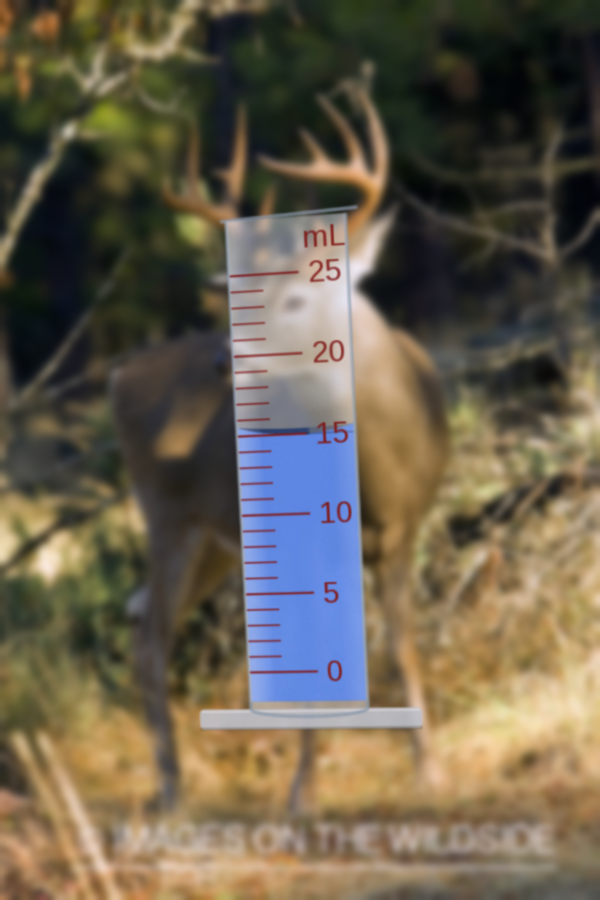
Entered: 15 mL
